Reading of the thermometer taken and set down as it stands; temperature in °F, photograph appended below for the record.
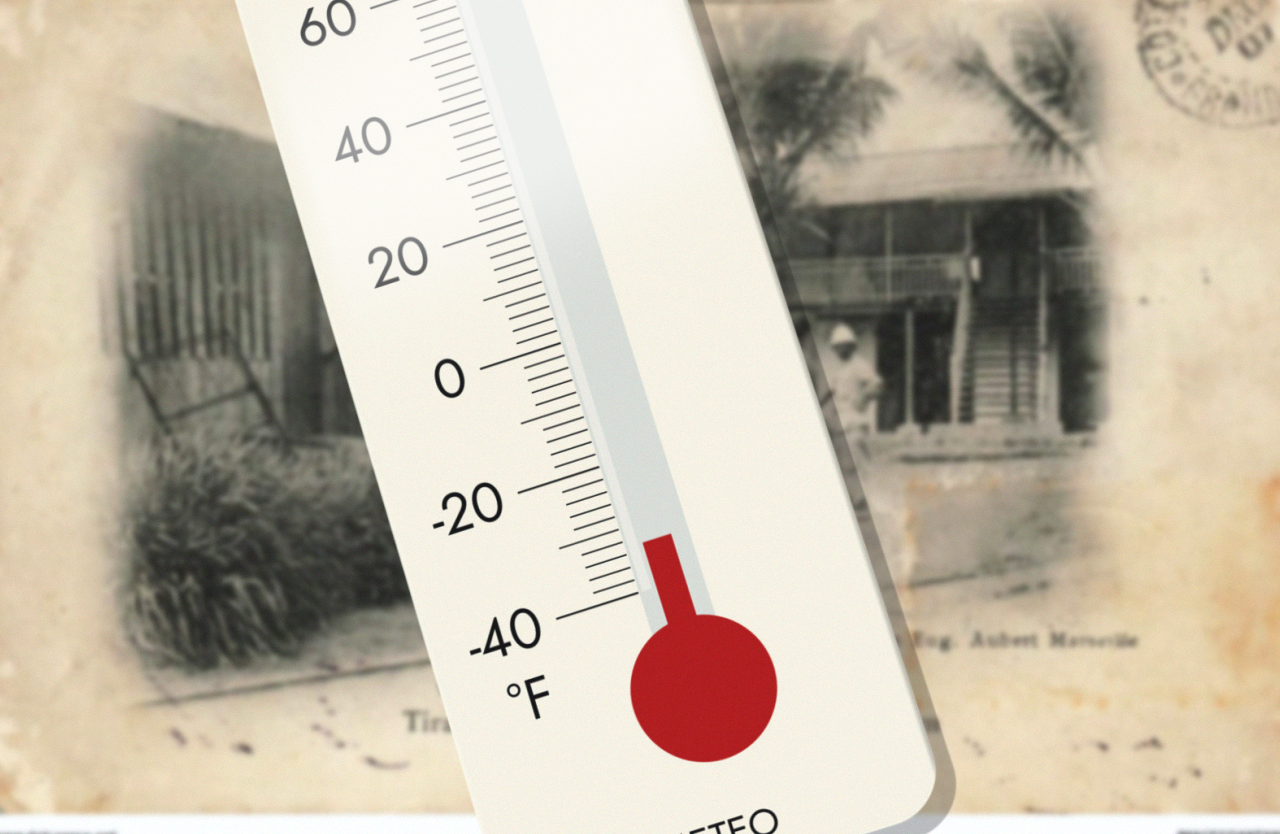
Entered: -33 °F
